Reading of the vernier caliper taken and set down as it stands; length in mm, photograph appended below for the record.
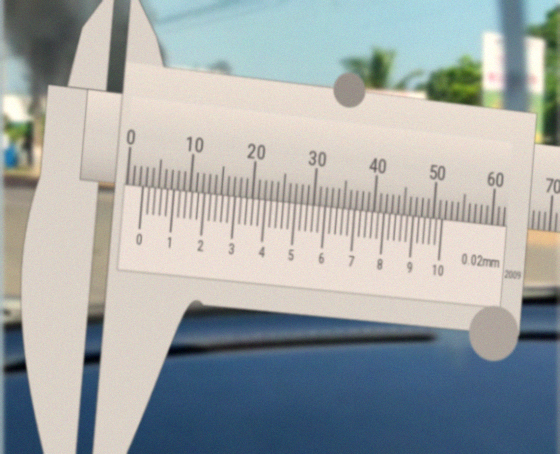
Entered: 2.5 mm
